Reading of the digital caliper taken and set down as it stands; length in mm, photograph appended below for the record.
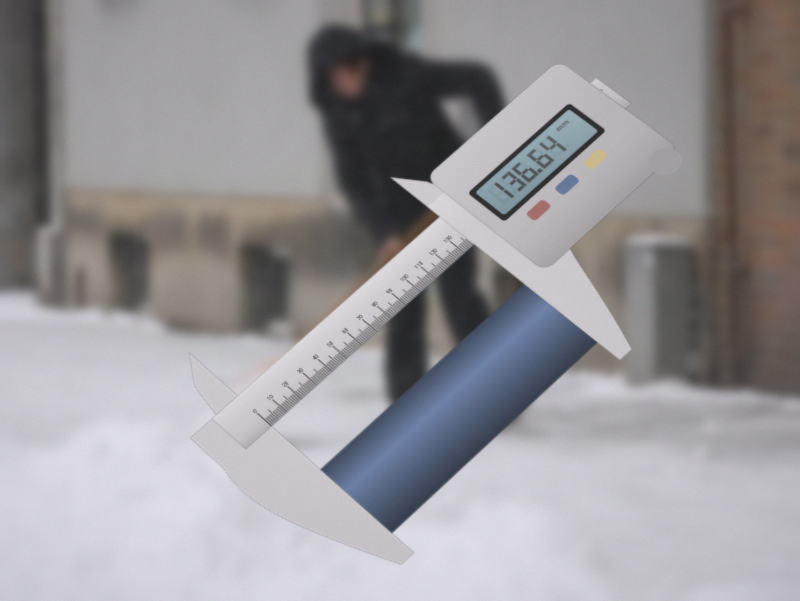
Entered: 136.64 mm
